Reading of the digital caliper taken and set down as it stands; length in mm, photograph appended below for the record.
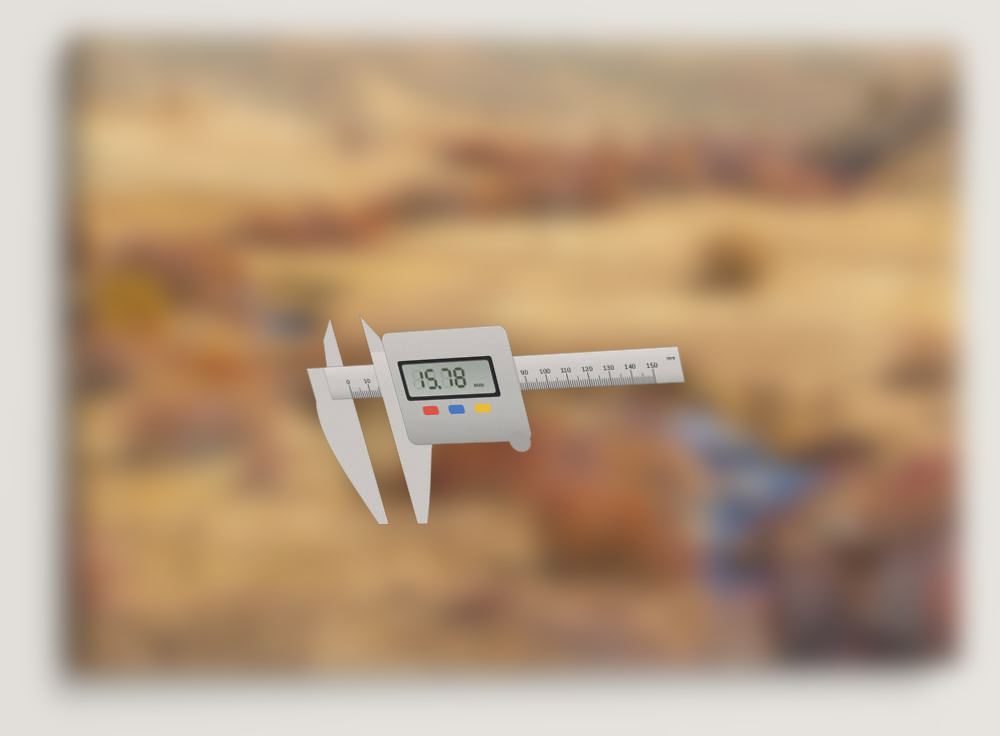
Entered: 15.78 mm
